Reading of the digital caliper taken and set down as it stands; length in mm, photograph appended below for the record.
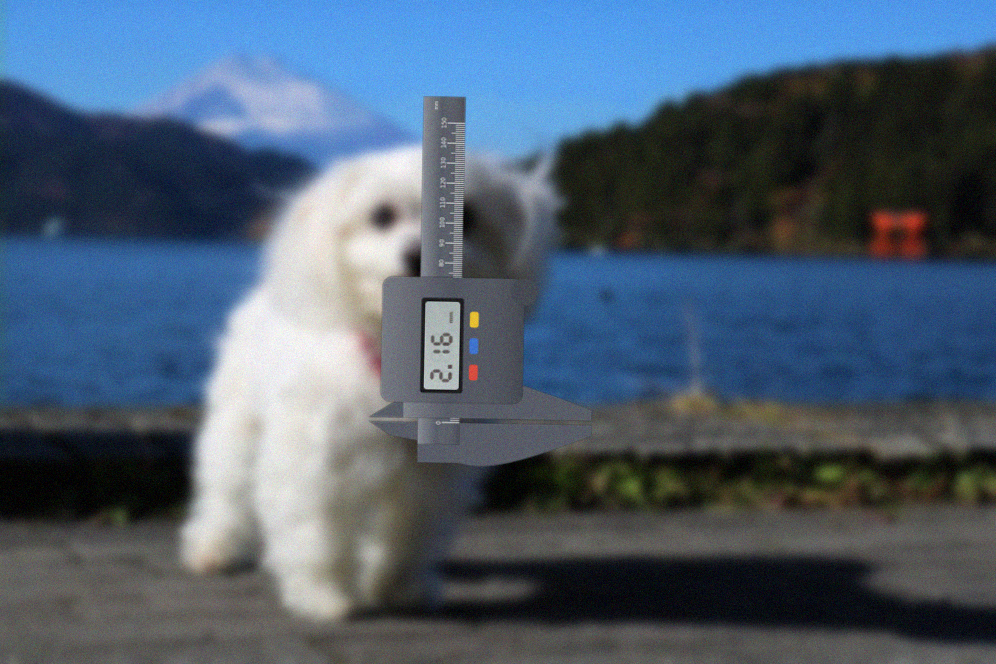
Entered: 2.16 mm
